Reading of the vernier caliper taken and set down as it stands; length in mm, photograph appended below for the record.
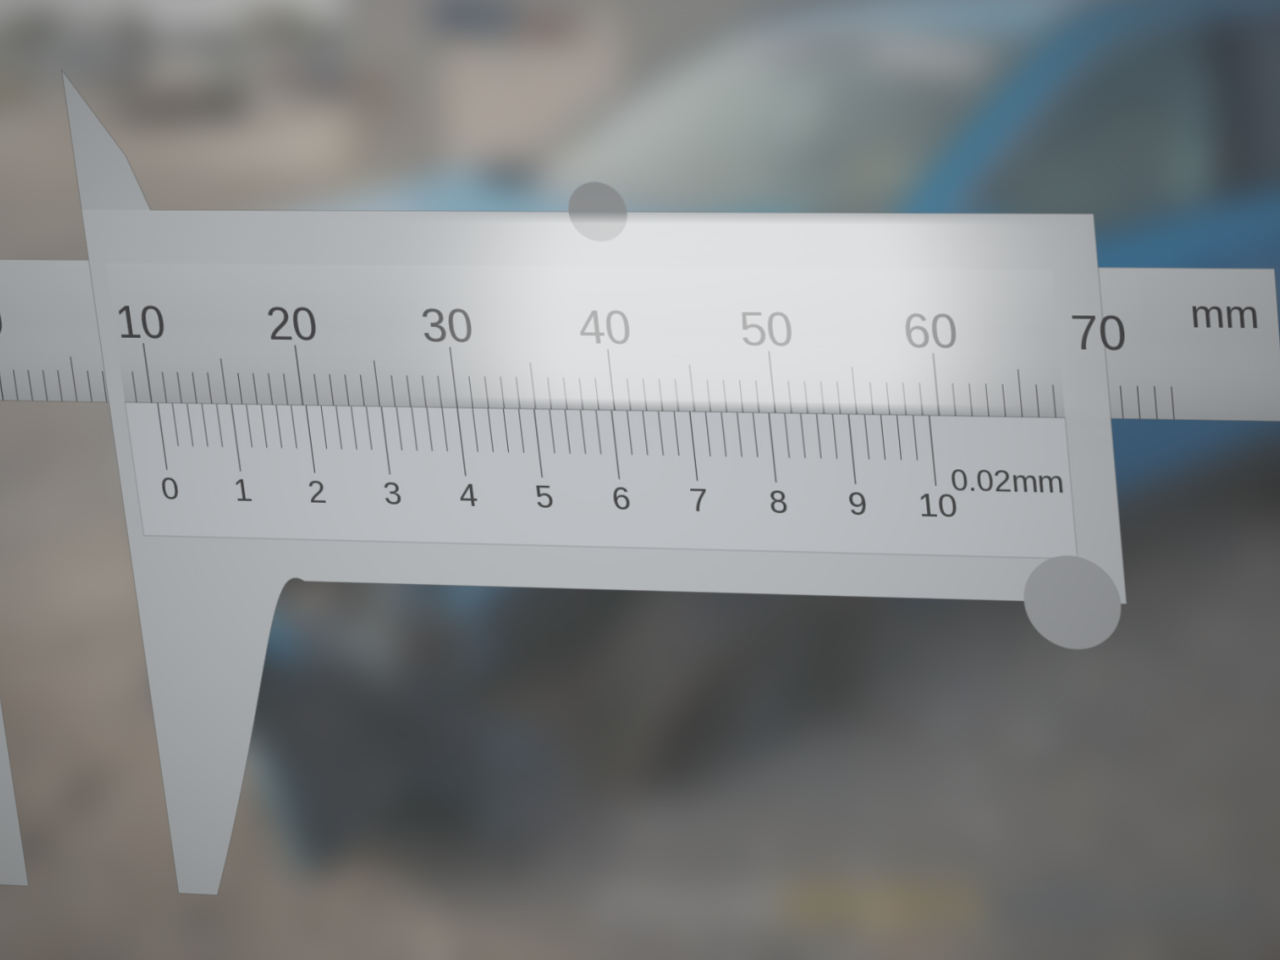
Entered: 10.4 mm
